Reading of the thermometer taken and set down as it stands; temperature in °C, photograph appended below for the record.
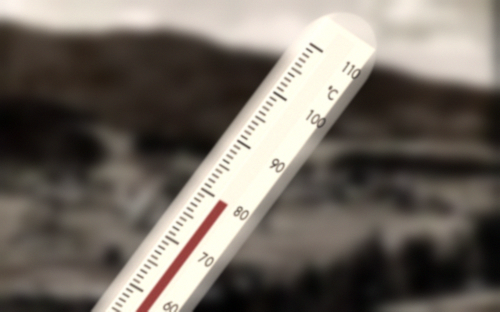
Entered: 80 °C
